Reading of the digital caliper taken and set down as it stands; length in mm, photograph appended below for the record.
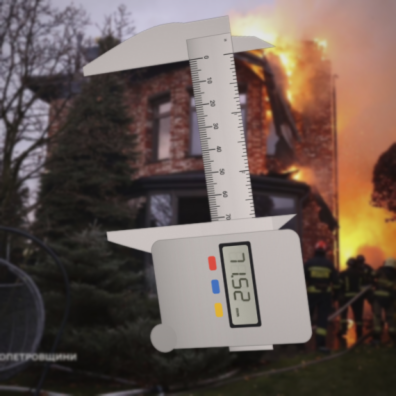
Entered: 71.52 mm
